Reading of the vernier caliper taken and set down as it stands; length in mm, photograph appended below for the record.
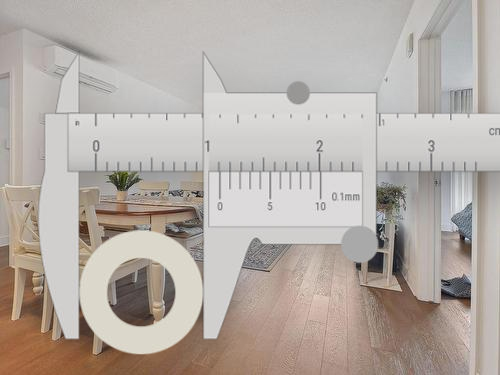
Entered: 11.1 mm
